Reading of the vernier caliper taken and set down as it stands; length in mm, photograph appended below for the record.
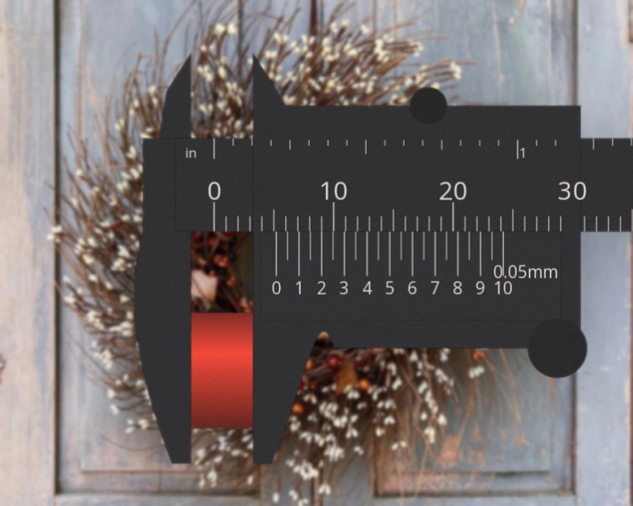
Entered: 5.2 mm
